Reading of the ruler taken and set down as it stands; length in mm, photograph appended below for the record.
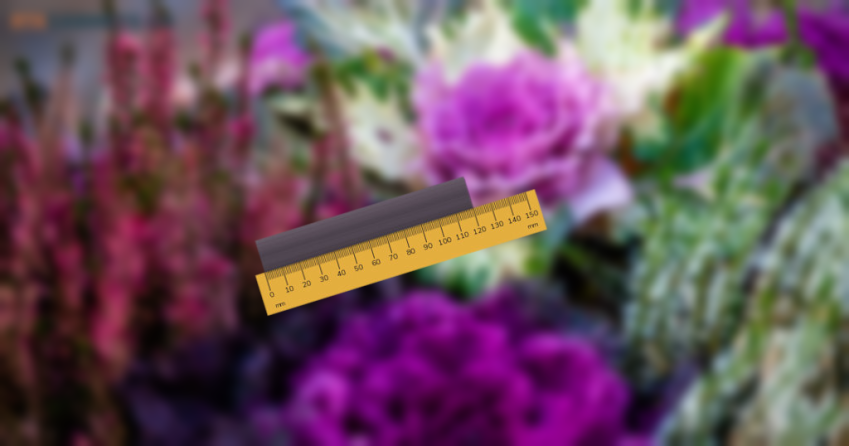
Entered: 120 mm
